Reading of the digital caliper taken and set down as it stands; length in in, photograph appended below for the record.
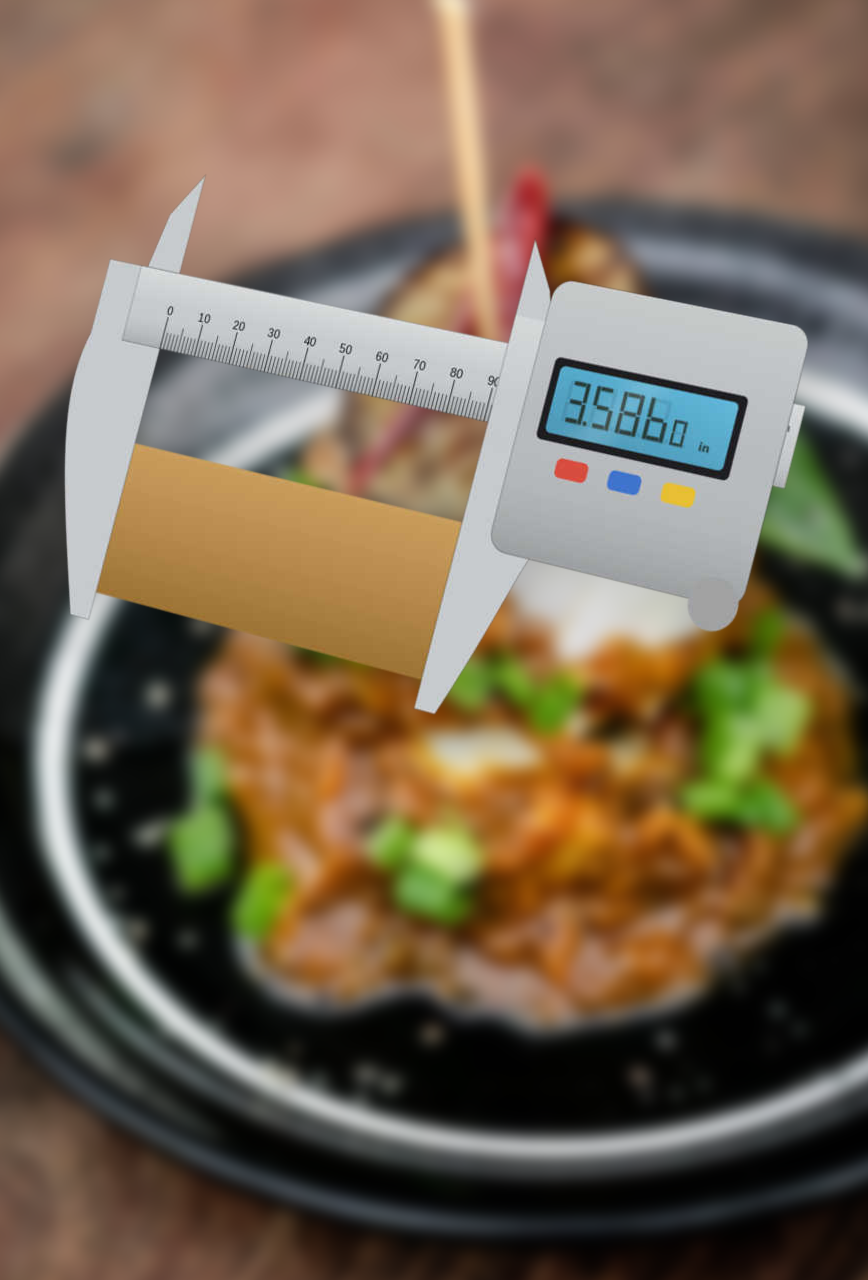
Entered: 3.5860 in
